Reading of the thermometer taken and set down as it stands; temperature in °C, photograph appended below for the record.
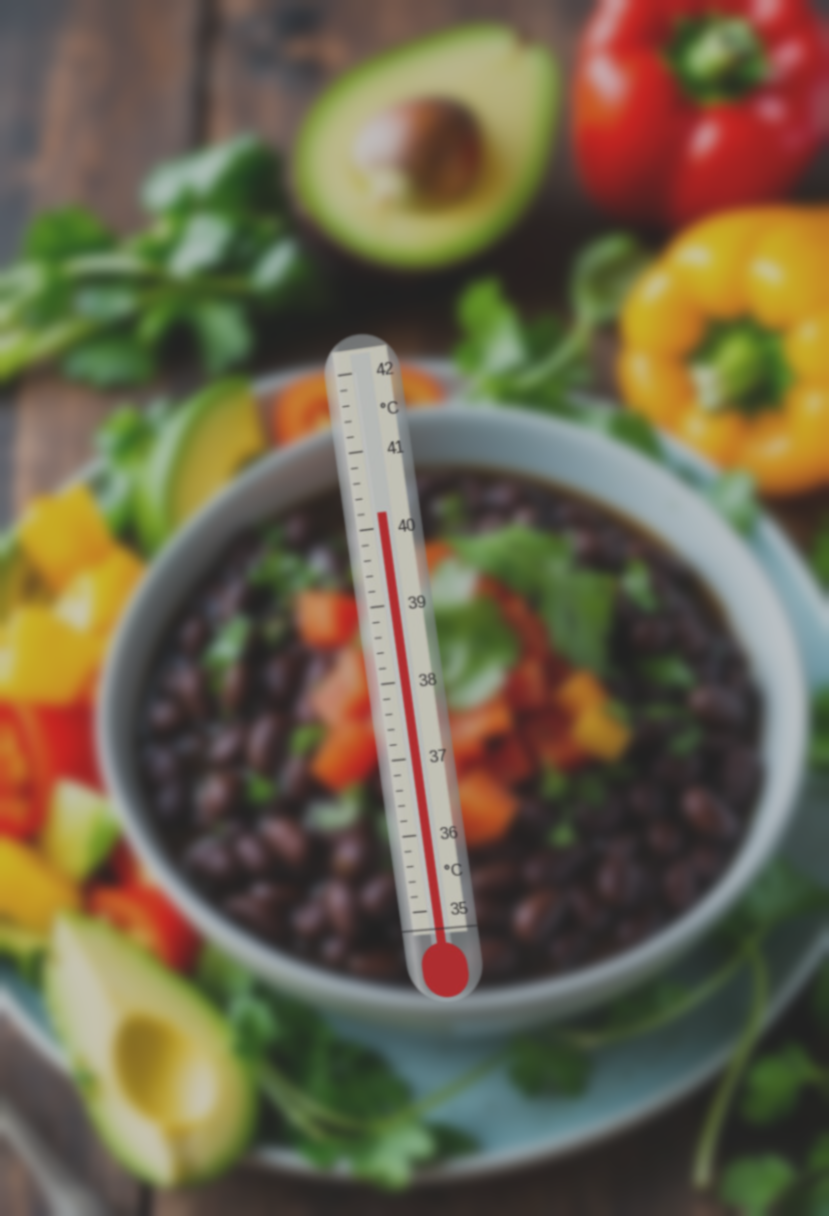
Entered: 40.2 °C
